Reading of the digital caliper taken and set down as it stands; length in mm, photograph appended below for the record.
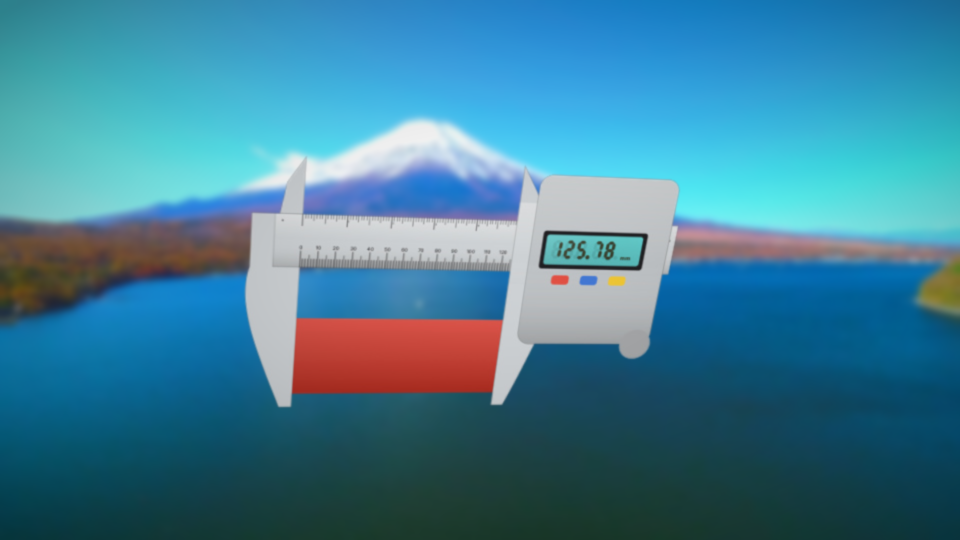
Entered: 125.78 mm
